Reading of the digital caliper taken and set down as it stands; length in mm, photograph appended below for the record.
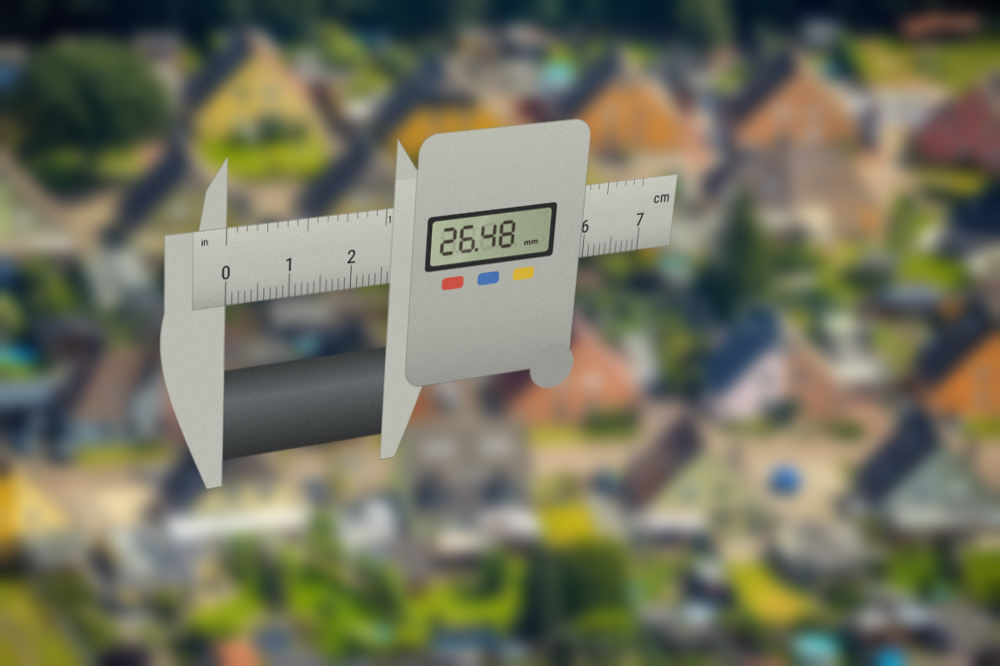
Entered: 26.48 mm
